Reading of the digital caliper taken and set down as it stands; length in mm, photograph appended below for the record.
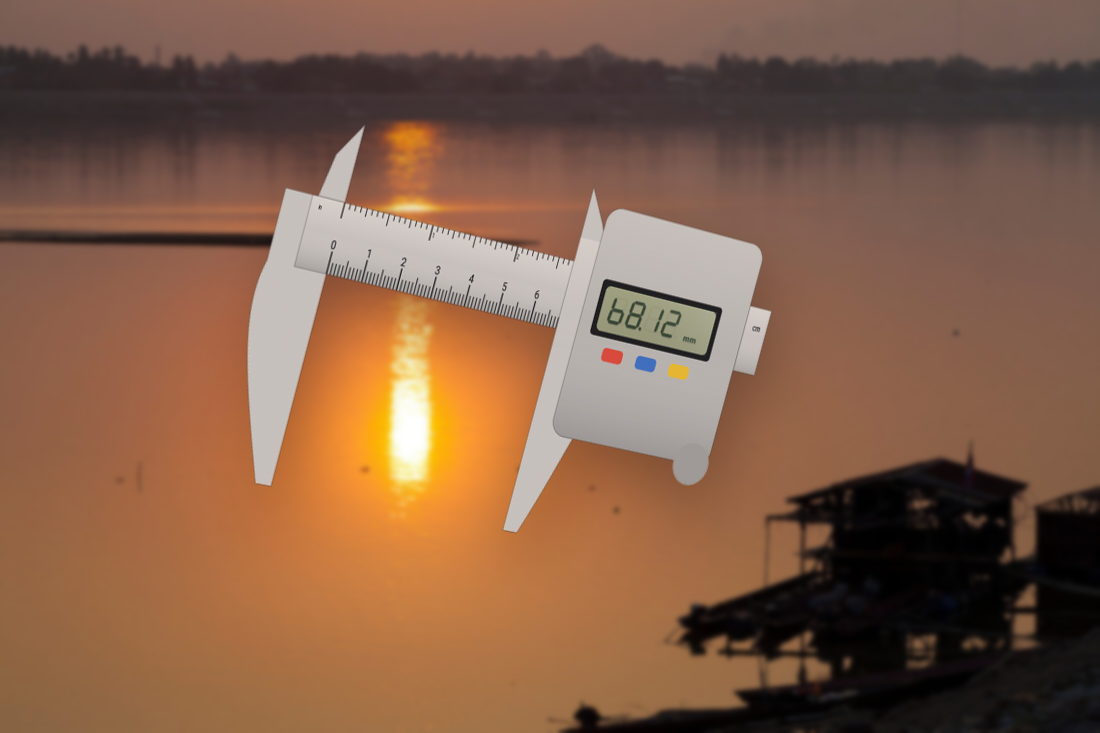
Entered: 68.12 mm
